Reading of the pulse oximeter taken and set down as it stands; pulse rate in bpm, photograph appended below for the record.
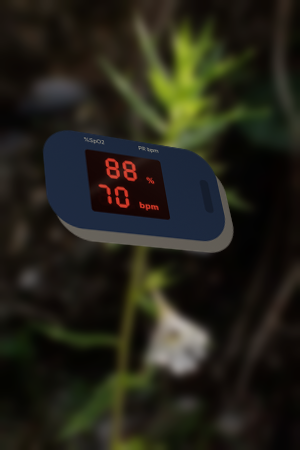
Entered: 70 bpm
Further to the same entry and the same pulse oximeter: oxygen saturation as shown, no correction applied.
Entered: 88 %
